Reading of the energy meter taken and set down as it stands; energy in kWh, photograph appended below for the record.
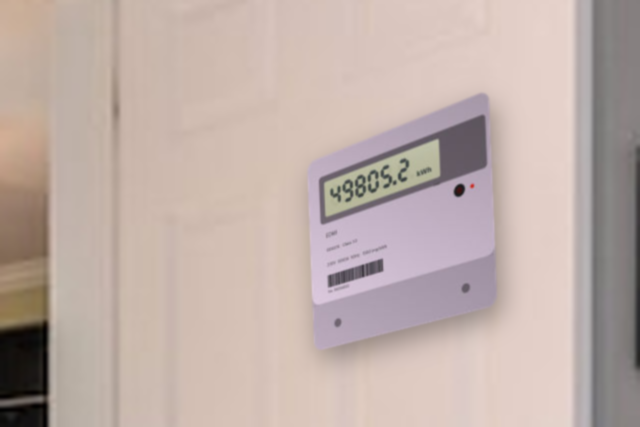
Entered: 49805.2 kWh
